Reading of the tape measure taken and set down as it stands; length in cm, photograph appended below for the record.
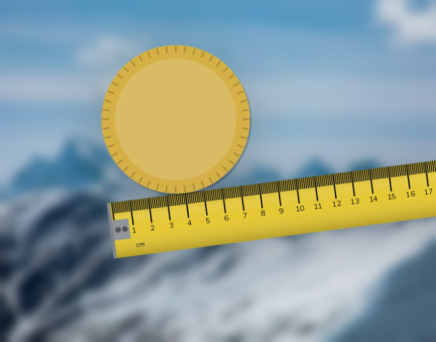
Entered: 8 cm
